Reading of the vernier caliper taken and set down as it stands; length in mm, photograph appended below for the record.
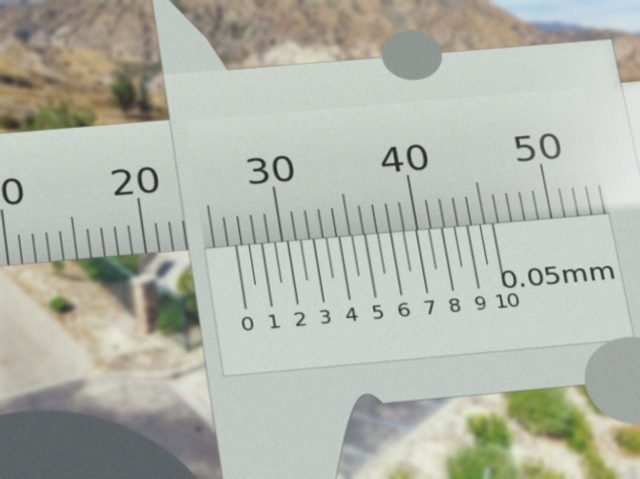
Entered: 26.6 mm
